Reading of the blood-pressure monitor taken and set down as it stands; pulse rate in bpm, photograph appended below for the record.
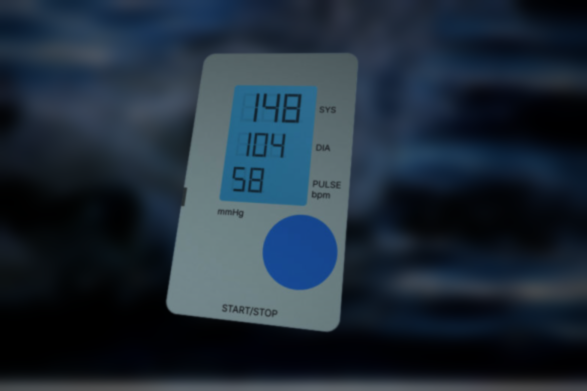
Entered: 58 bpm
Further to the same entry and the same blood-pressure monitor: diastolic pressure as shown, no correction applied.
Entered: 104 mmHg
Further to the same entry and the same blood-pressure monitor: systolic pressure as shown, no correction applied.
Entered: 148 mmHg
